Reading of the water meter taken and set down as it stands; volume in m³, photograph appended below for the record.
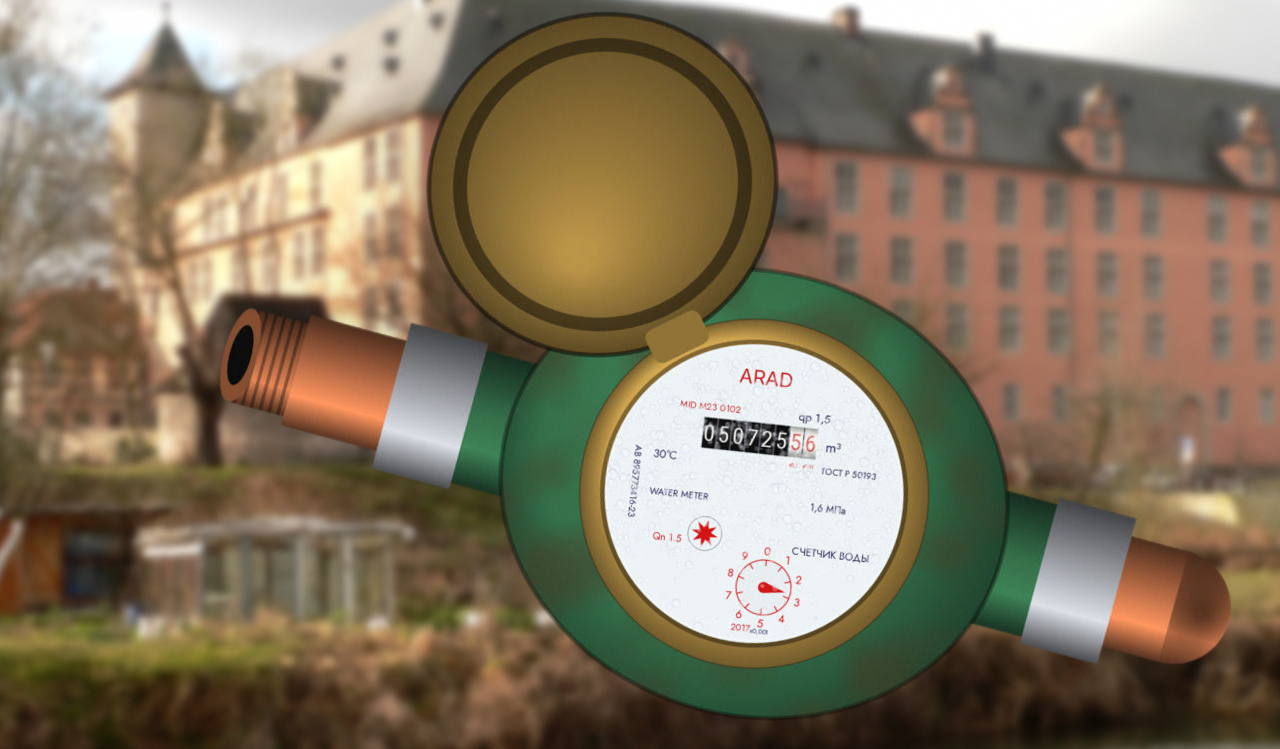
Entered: 50725.562 m³
